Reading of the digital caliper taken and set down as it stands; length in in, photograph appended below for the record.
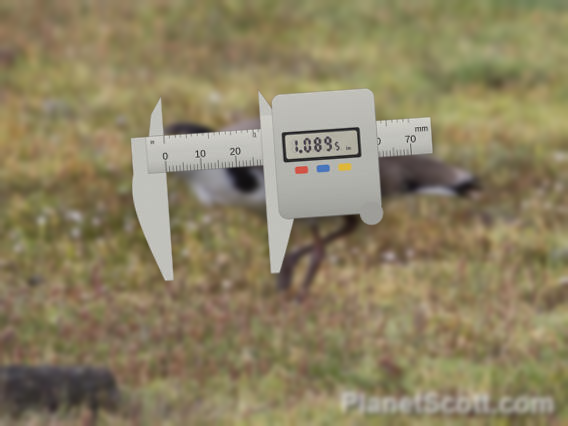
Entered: 1.0895 in
